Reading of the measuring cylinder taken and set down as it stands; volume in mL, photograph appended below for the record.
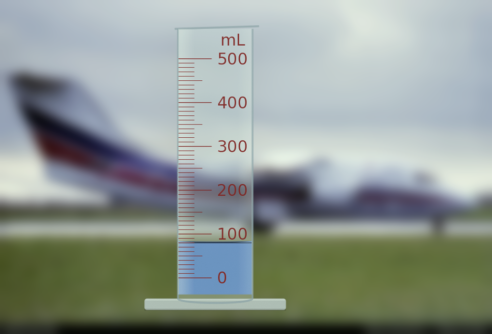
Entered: 80 mL
